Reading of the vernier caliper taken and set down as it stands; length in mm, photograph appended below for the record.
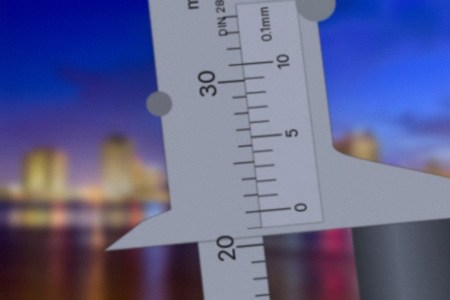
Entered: 22.0 mm
